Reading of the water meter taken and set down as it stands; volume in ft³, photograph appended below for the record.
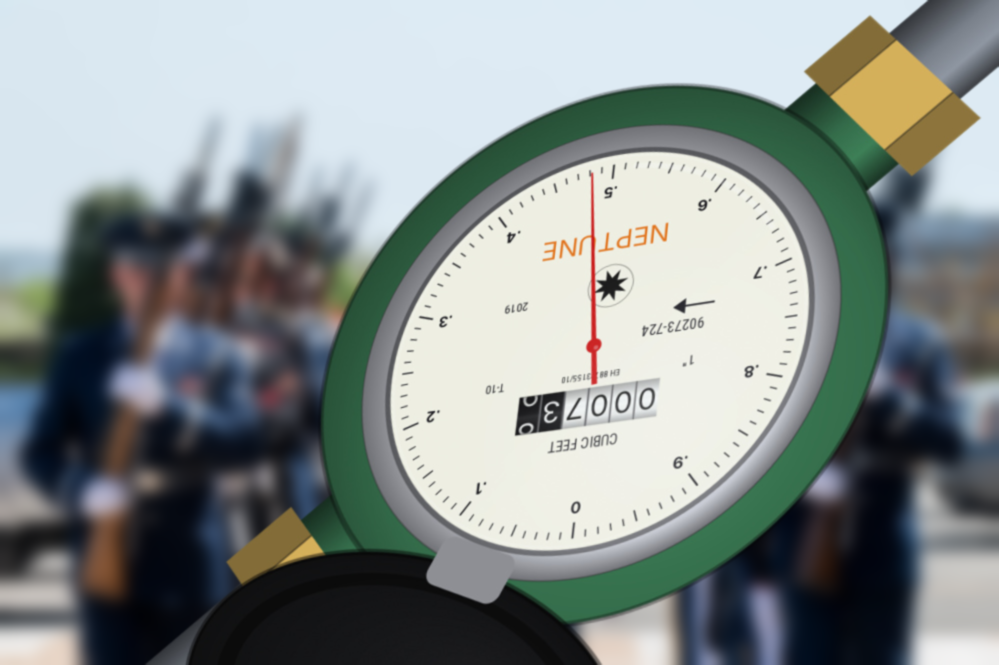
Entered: 738.48 ft³
